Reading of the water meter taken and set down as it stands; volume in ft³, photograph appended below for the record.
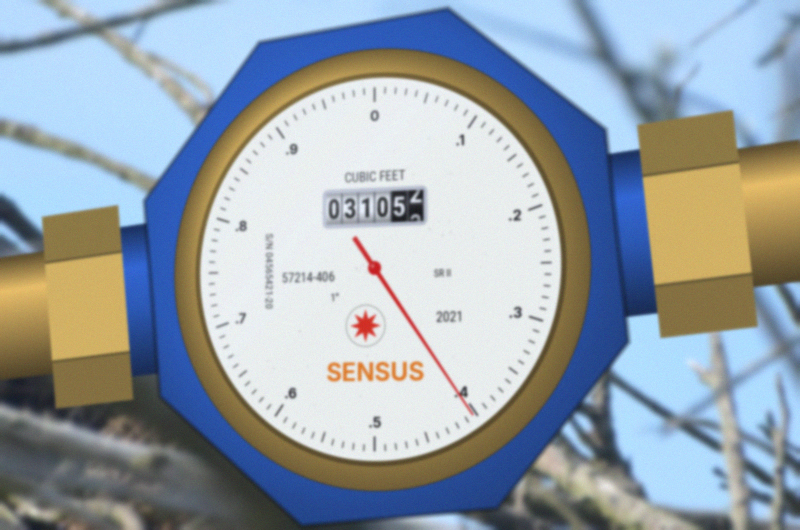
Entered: 31052.40 ft³
